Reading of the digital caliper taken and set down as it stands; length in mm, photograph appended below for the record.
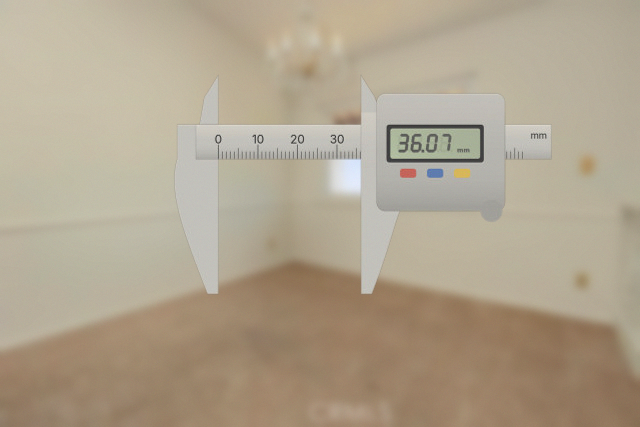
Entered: 36.07 mm
